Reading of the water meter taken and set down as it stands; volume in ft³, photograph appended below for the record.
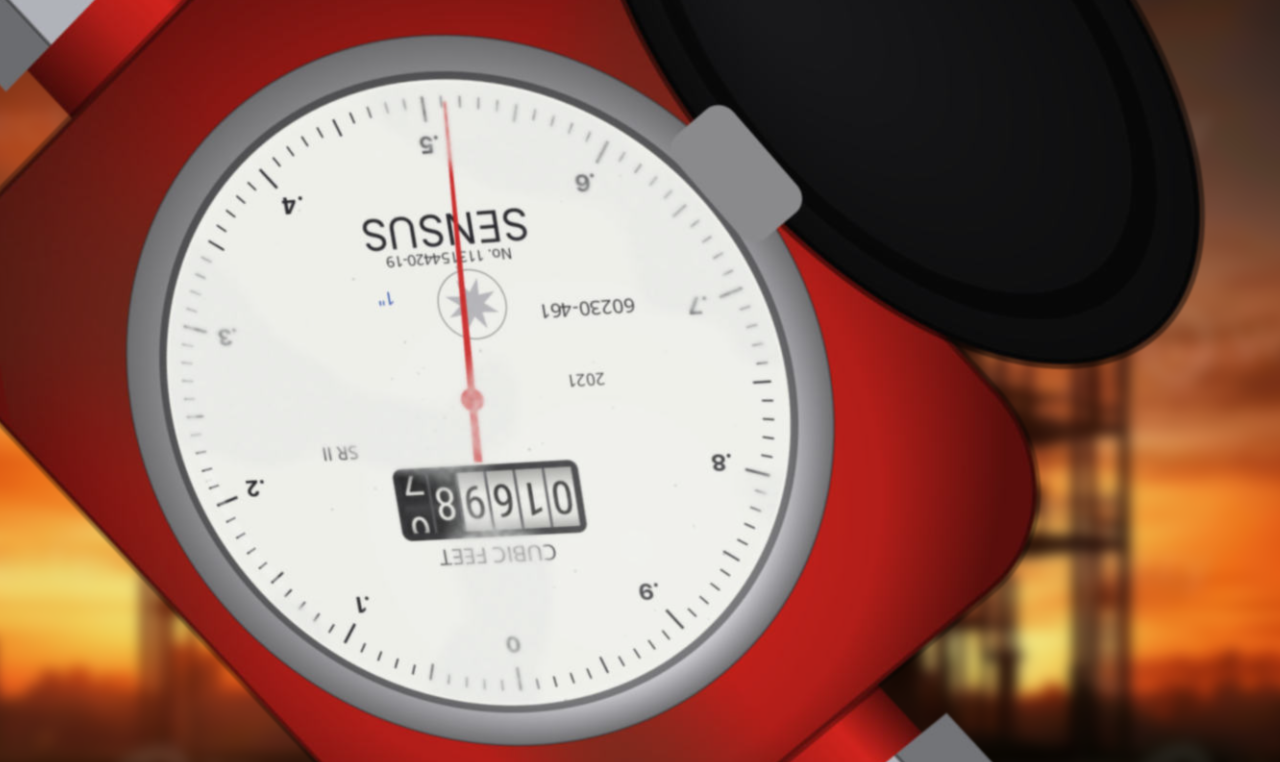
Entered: 16986.51 ft³
